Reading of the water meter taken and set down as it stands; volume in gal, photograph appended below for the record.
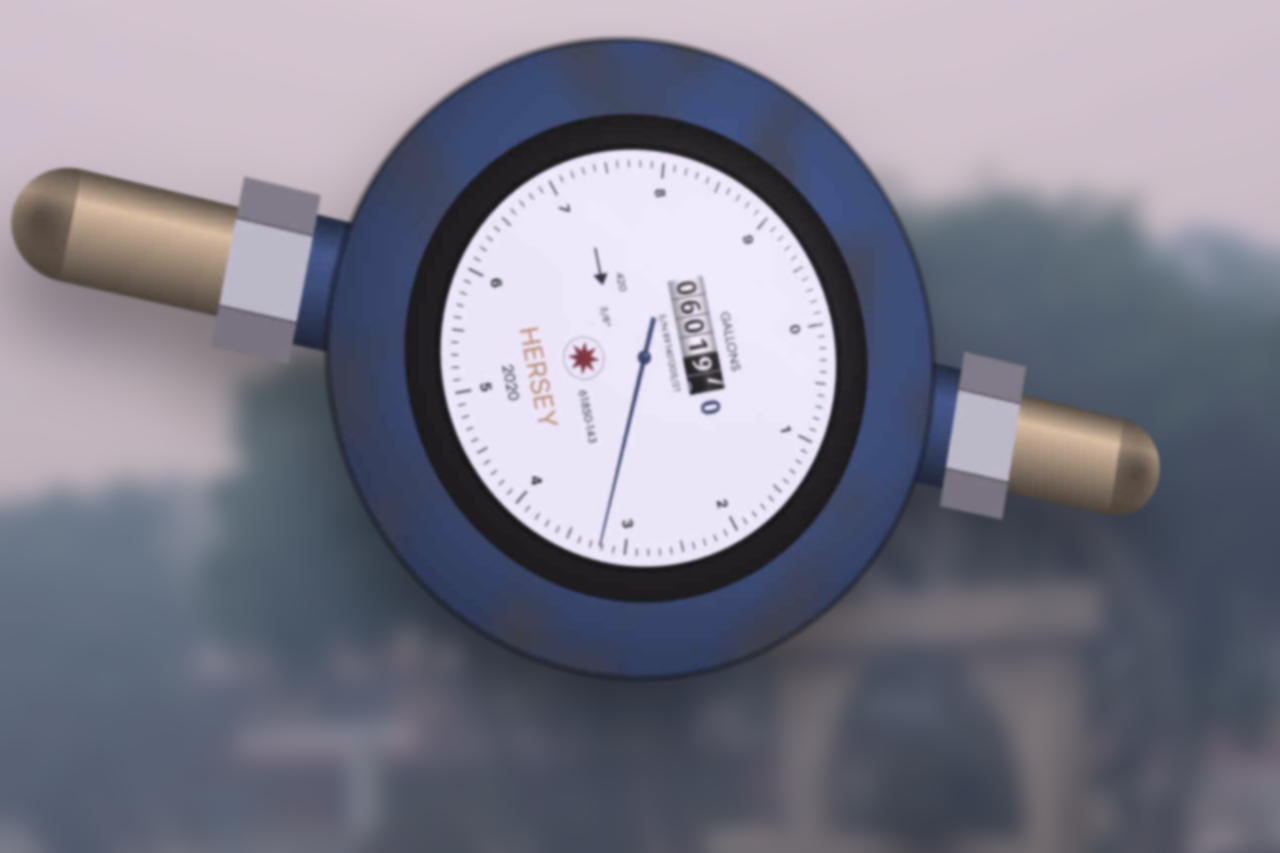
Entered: 601973.2 gal
